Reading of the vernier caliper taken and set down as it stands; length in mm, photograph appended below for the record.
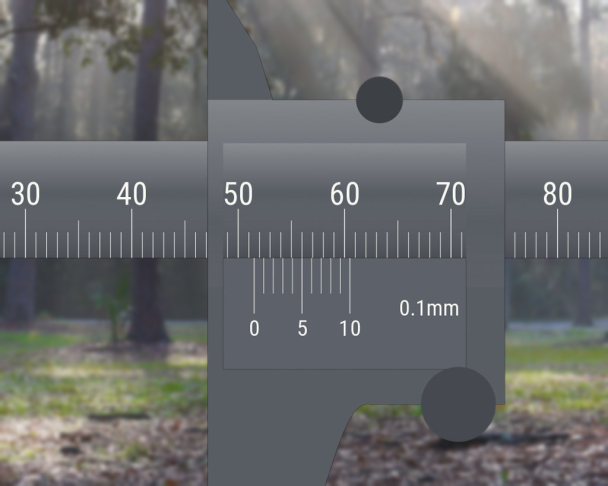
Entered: 51.5 mm
